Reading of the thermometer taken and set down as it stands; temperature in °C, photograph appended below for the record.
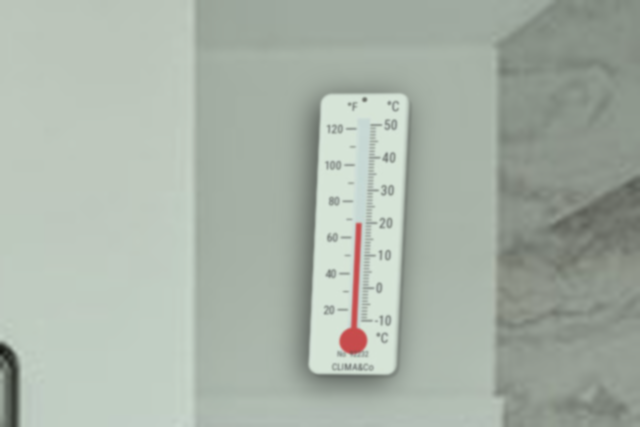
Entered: 20 °C
